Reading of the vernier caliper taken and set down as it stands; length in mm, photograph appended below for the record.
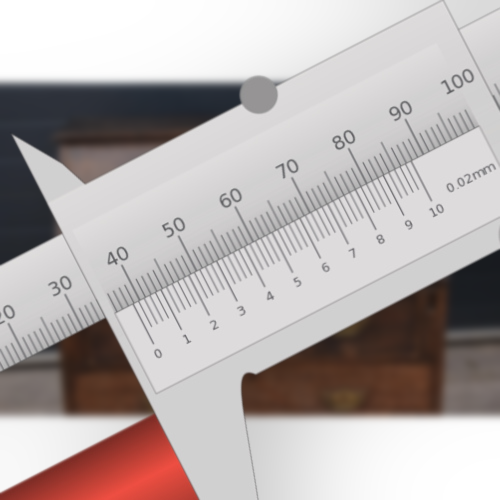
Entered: 38.8 mm
